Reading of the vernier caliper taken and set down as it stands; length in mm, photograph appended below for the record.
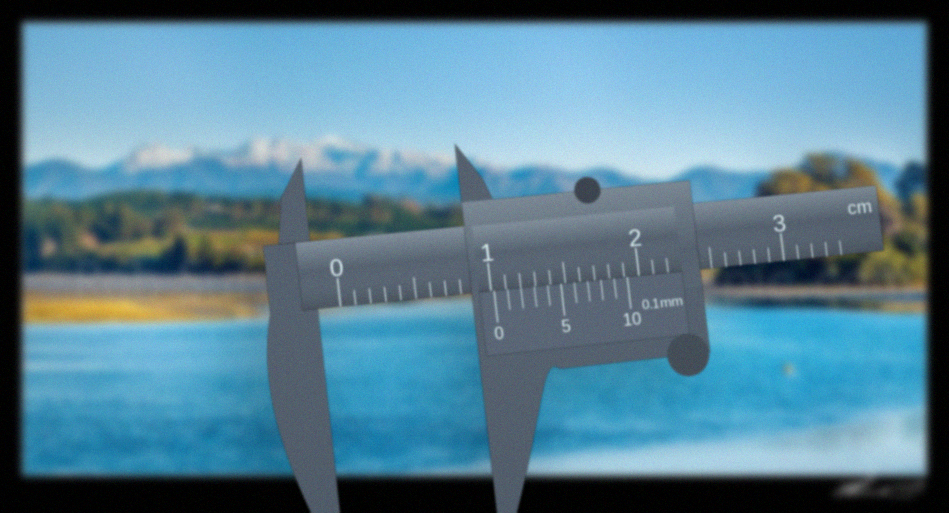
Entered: 10.2 mm
